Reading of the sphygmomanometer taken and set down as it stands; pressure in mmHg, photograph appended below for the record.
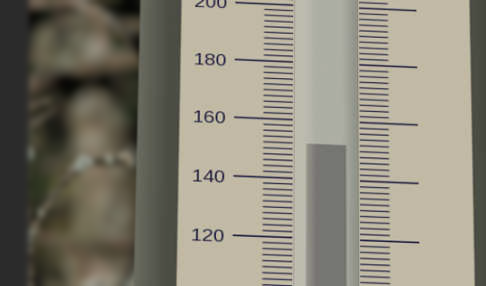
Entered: 152 mmHg
